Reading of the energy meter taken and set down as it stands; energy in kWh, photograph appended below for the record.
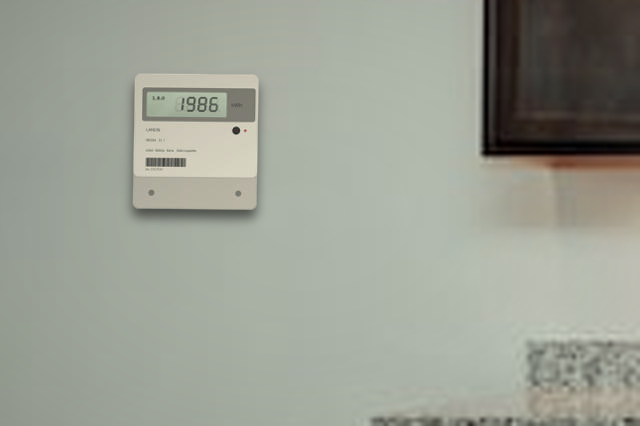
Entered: 1986 kWh
